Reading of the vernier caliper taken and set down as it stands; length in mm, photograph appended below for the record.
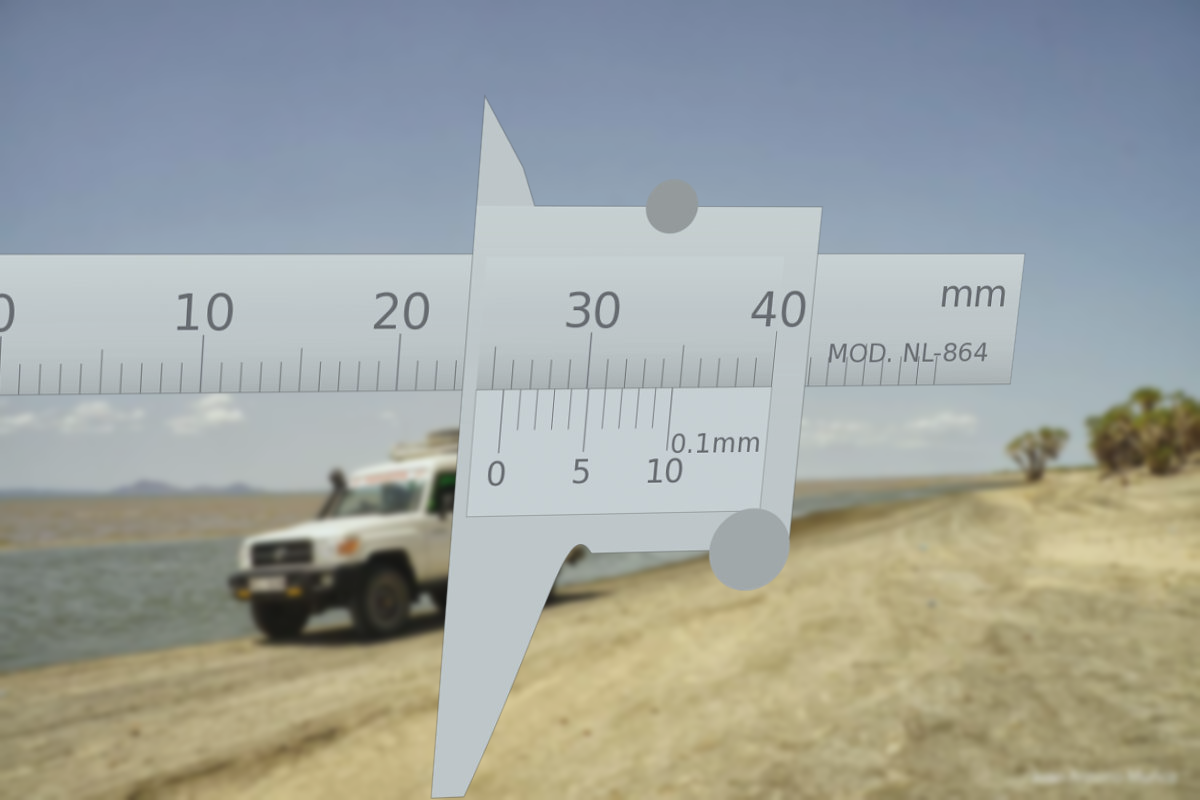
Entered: 25.6 mm
